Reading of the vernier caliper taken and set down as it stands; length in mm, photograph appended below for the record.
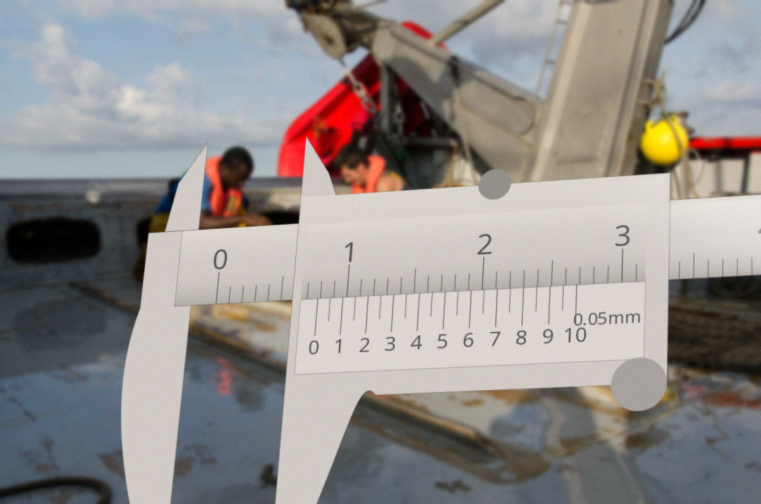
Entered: 7.8 mm
